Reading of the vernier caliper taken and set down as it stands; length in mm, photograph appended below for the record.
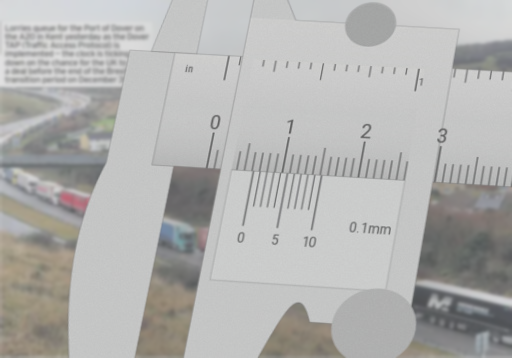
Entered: 6.2 mm
